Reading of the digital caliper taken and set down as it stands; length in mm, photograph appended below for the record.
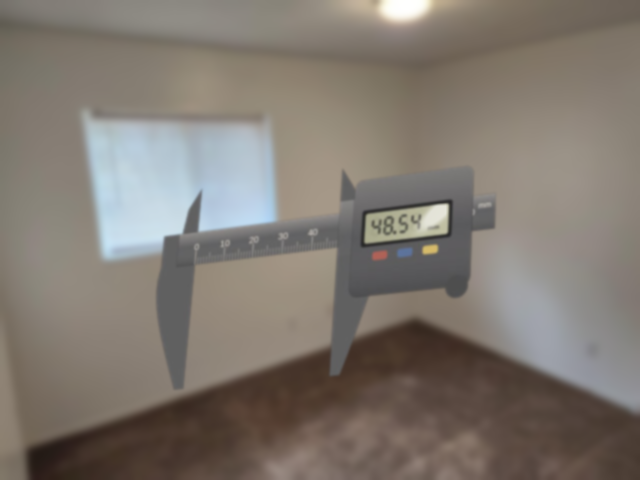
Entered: 48.54 mm
